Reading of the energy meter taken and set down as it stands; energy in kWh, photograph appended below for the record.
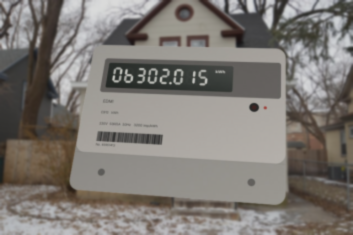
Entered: 6302.015 kWh
